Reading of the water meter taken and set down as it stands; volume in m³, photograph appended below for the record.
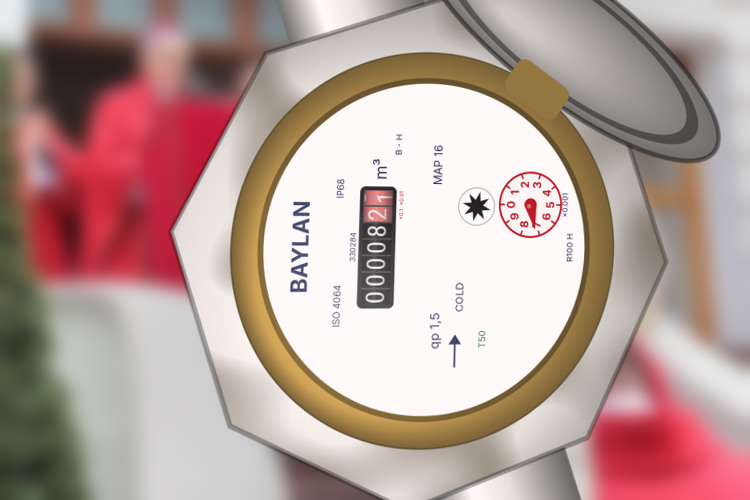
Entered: 8.207 m³
